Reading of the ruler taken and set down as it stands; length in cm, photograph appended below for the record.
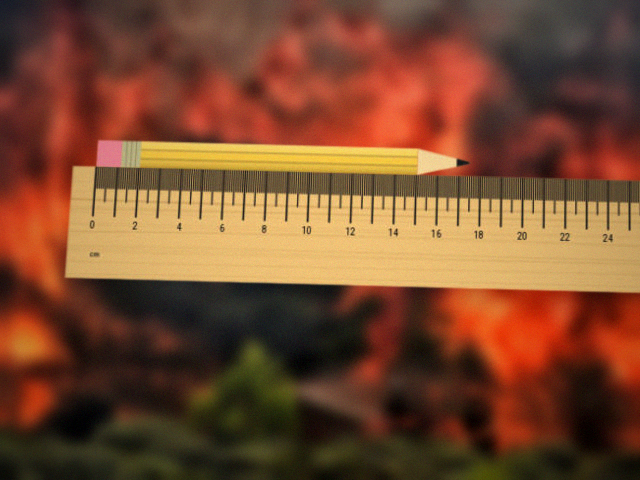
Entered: 17.5 cm
